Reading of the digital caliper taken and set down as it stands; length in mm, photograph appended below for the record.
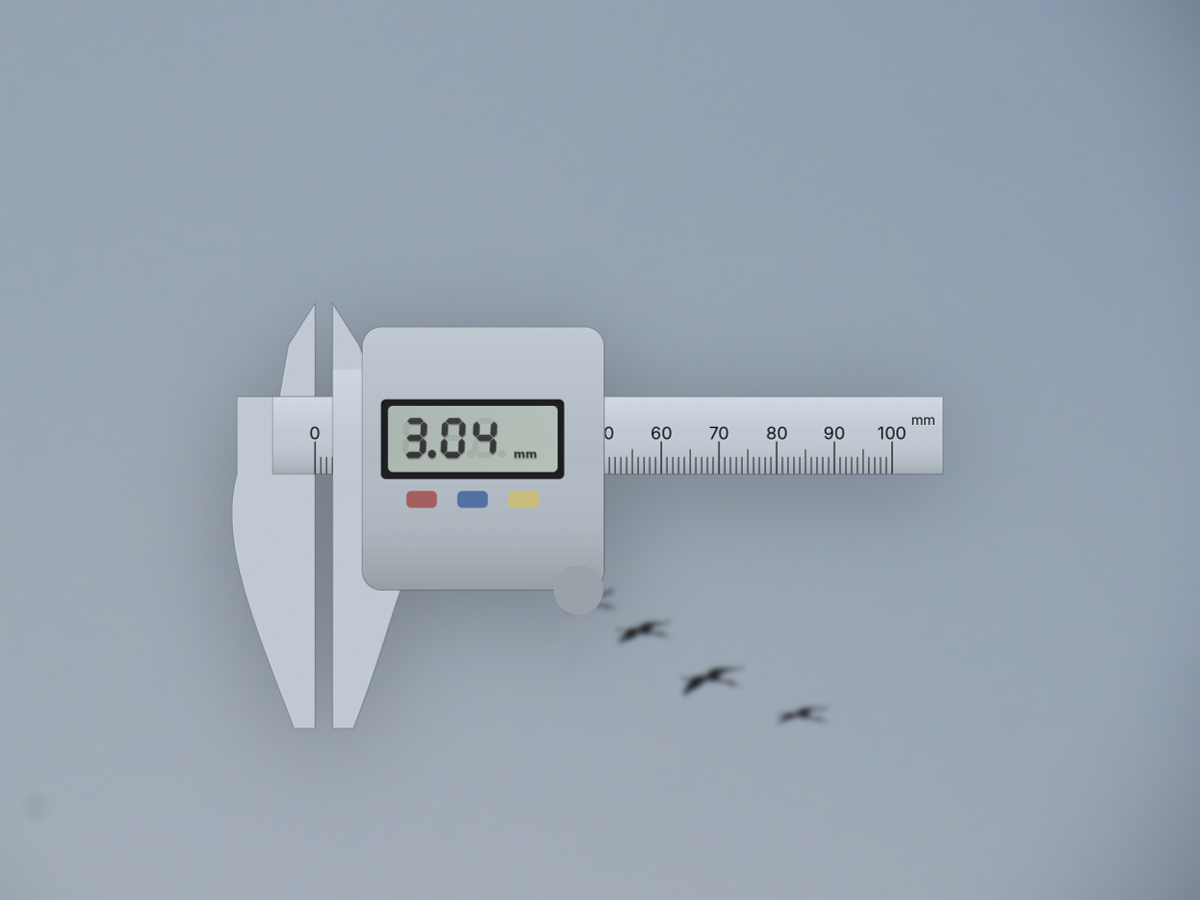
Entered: 3.04 mm
